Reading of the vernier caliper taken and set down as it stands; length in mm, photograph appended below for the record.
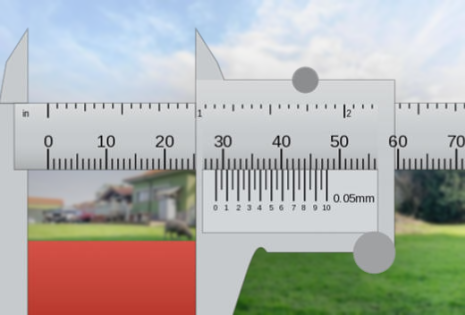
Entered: 28.8 mm
